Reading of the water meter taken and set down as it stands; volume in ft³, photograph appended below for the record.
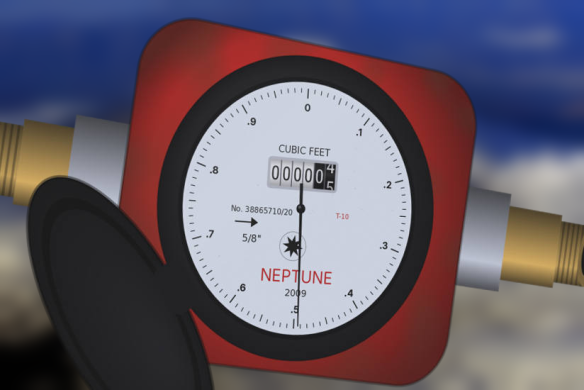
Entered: 4.49 ft³
